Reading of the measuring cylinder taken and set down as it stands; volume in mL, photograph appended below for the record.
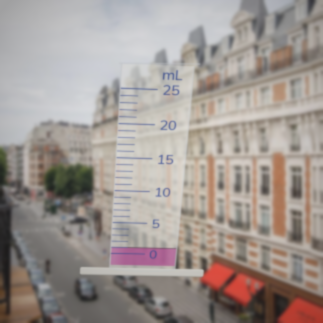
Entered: 1 mL
